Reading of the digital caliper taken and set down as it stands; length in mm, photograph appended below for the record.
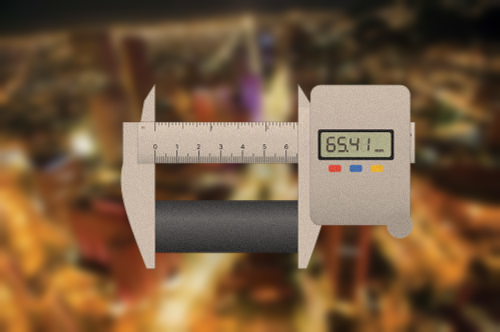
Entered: 65.41 mm
